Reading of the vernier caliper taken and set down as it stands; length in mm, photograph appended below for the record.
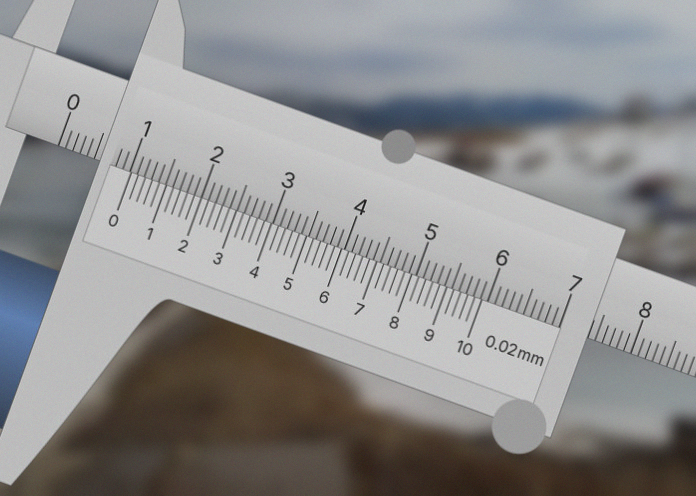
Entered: 10.2 mm
